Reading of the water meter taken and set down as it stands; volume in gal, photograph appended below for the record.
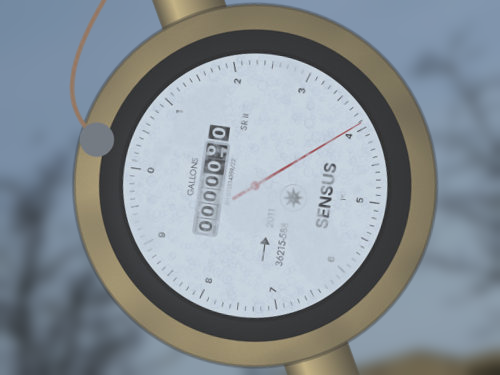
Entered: 63.9 gal
